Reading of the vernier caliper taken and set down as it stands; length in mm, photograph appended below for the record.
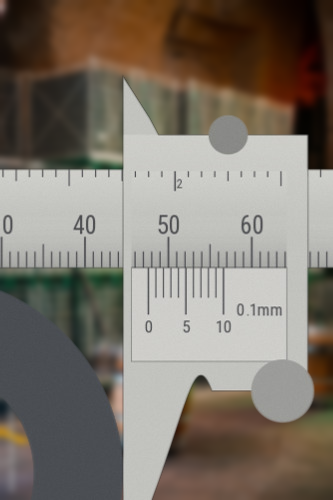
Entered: 47.6 mm
